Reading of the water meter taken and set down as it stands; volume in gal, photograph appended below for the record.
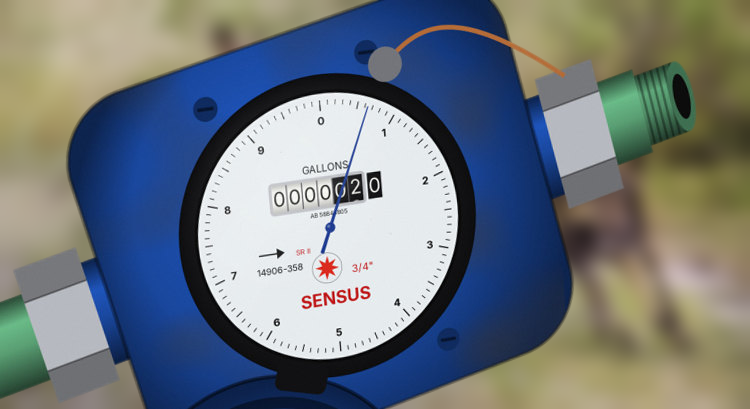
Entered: 20.6 gal
